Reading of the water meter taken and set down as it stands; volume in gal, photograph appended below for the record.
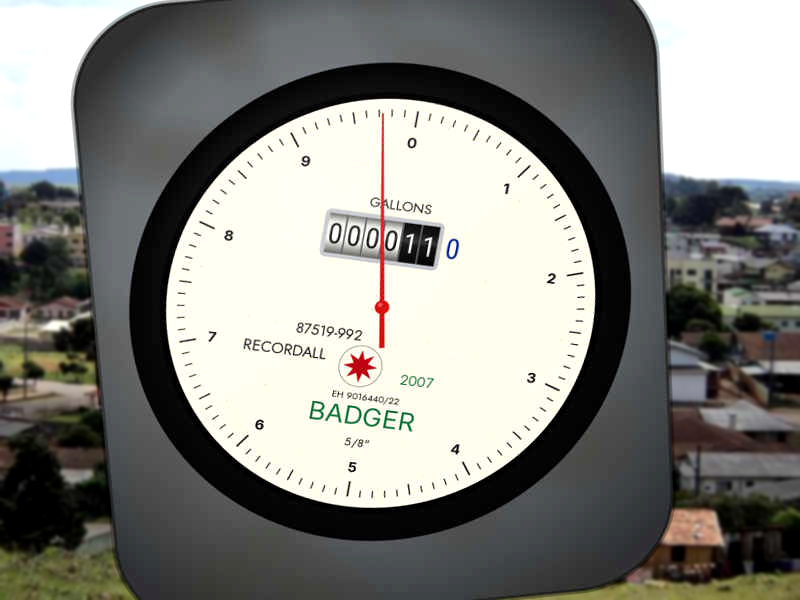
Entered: 109.7 gal
